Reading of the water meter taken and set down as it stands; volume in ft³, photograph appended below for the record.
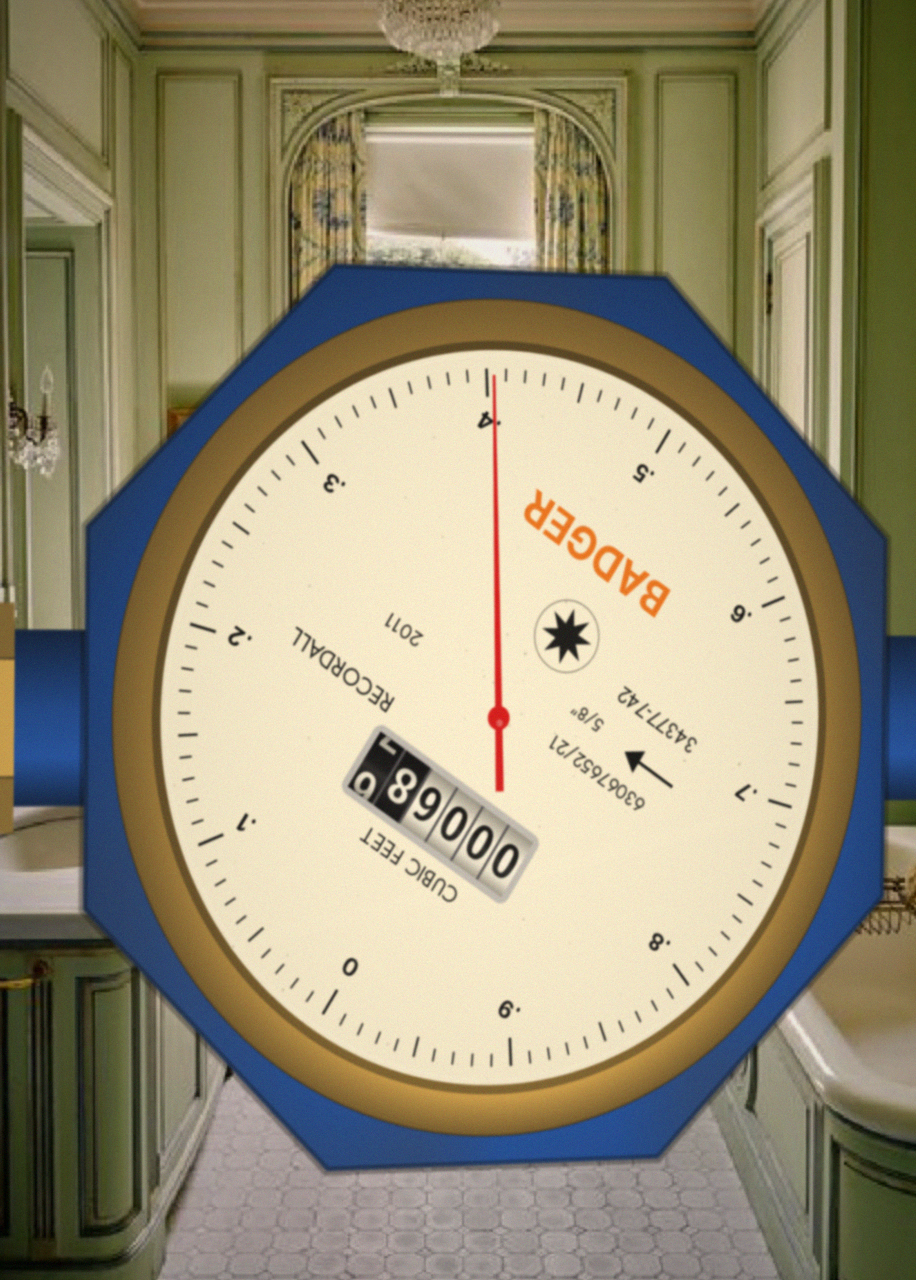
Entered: 686.40 ft³
